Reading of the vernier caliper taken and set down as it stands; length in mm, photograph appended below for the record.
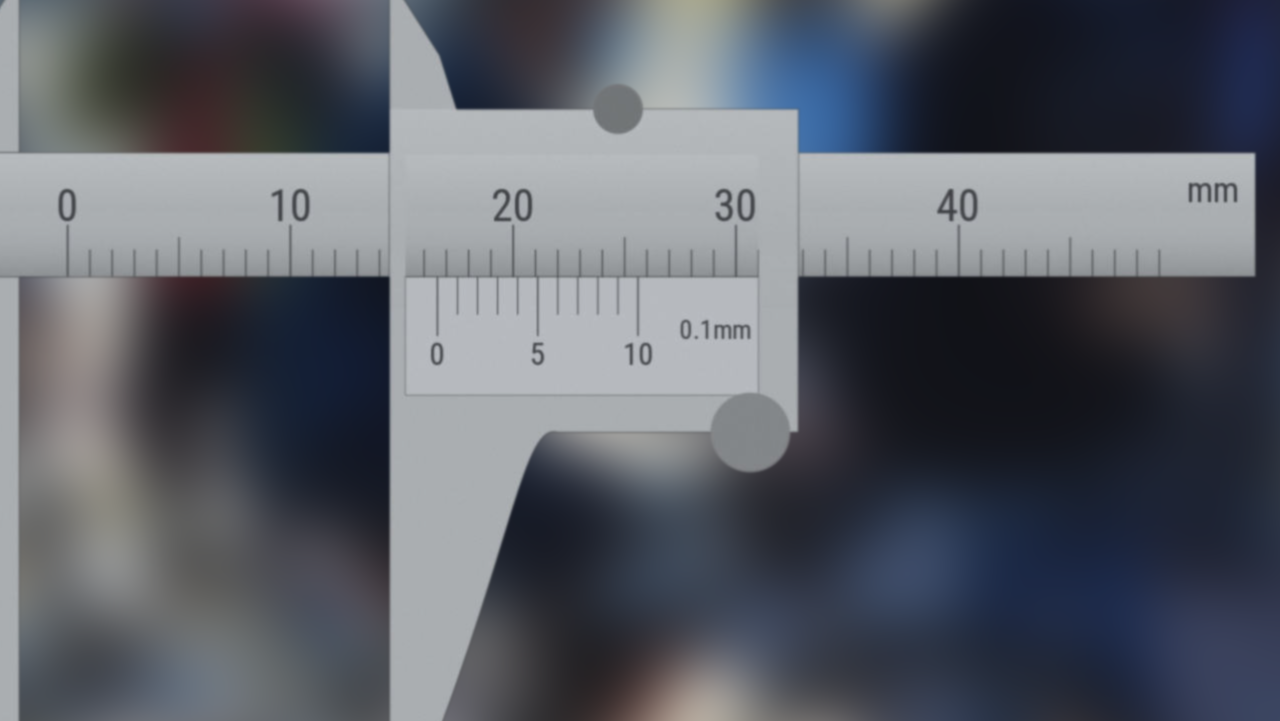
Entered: 16.6 mm
